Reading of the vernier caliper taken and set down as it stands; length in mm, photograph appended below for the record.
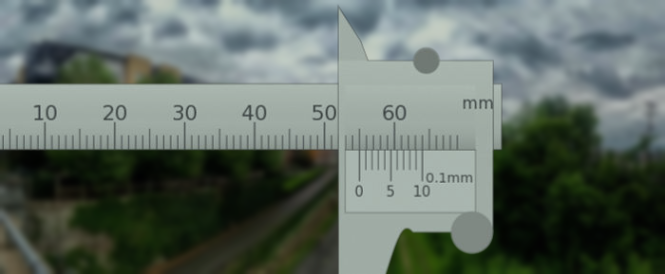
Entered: 55.0 mm
